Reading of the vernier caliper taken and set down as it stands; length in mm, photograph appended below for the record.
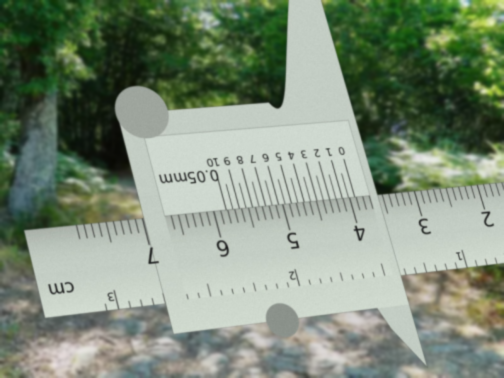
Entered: 39.2 mm
